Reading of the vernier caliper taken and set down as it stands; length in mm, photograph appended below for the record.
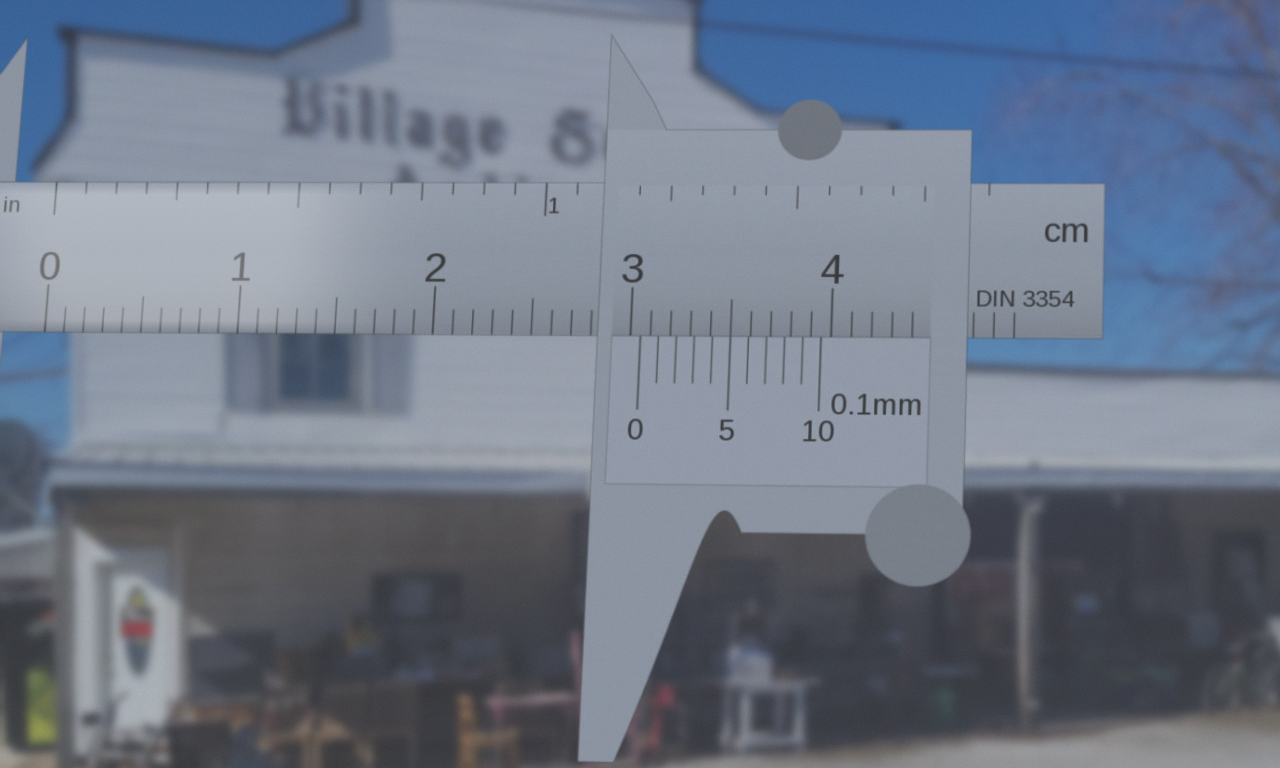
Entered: 30.5 mm
